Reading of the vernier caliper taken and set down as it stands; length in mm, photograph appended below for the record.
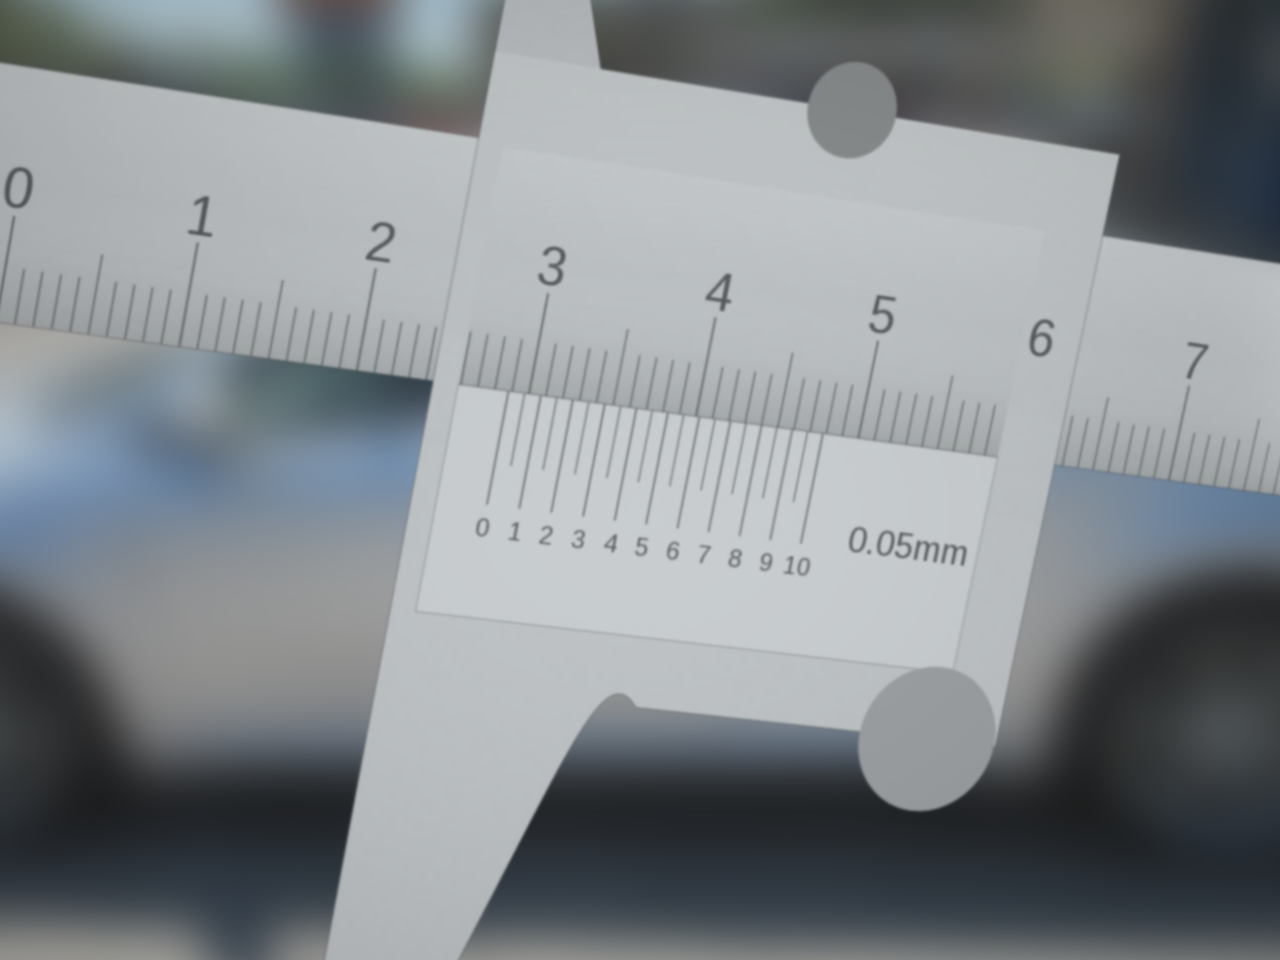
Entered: 28.8 mm
